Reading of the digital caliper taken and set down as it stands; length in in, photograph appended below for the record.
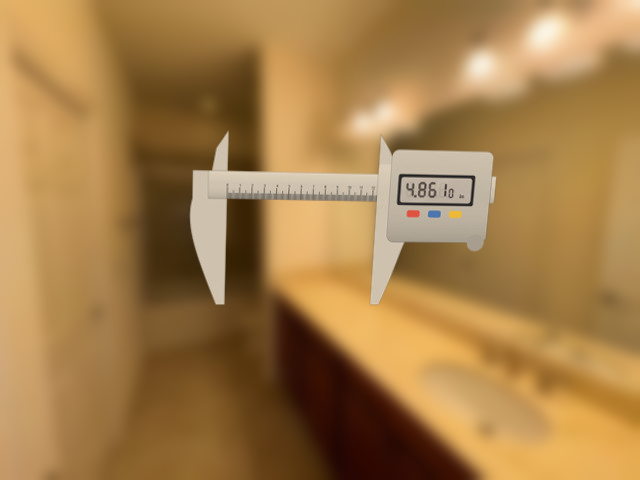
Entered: 4.8610 in
